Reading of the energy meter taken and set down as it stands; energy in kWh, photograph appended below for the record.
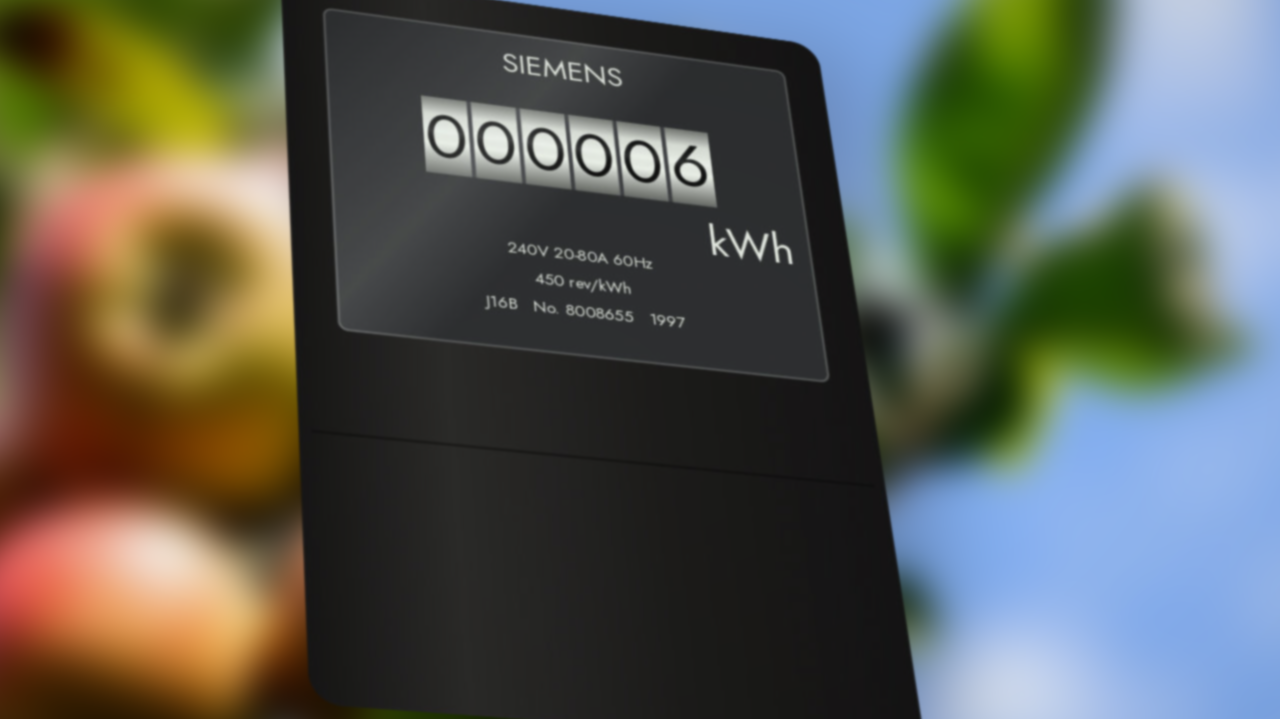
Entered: 6 kWh
